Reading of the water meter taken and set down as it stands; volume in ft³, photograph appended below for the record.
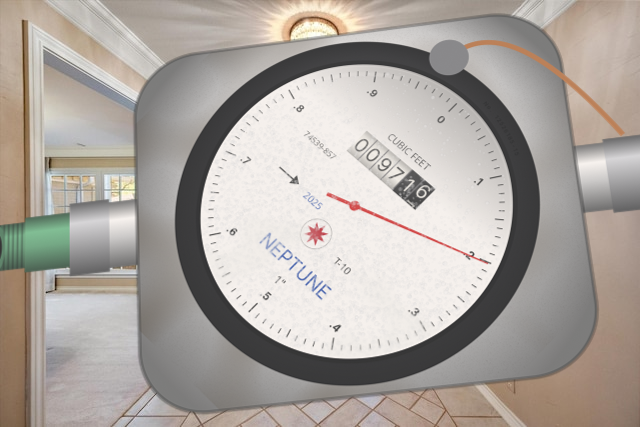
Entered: 9716.20 ft³
